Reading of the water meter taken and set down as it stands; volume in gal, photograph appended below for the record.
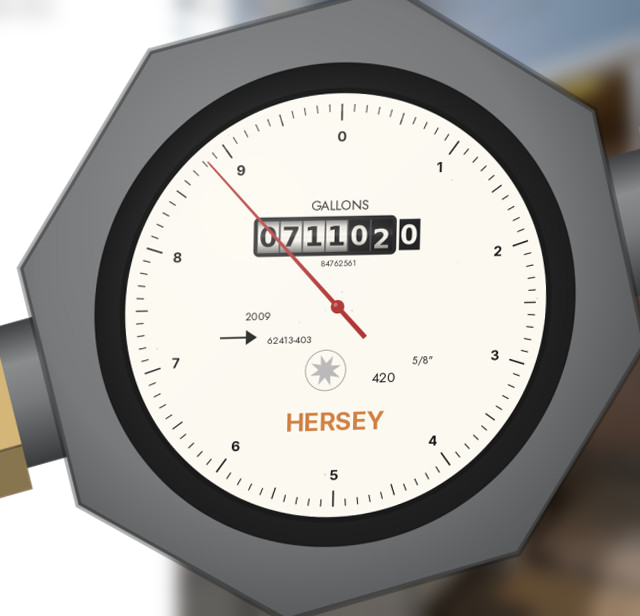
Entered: 711018.8 gal
